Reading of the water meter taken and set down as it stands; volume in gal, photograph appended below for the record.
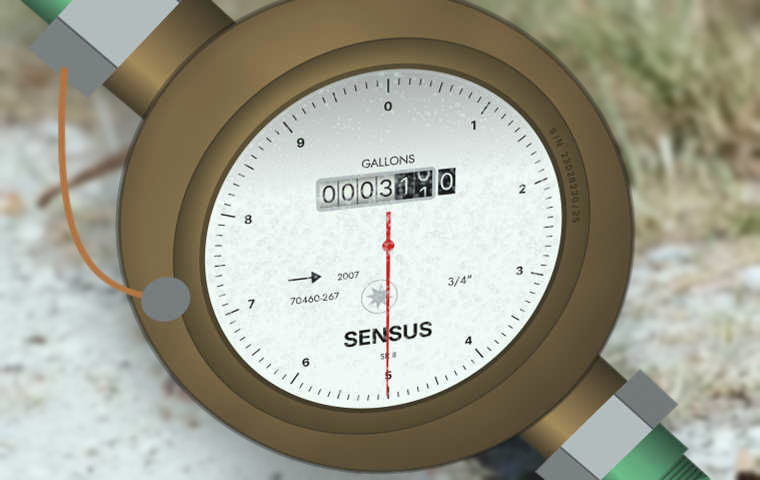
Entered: 3105.0 gal
